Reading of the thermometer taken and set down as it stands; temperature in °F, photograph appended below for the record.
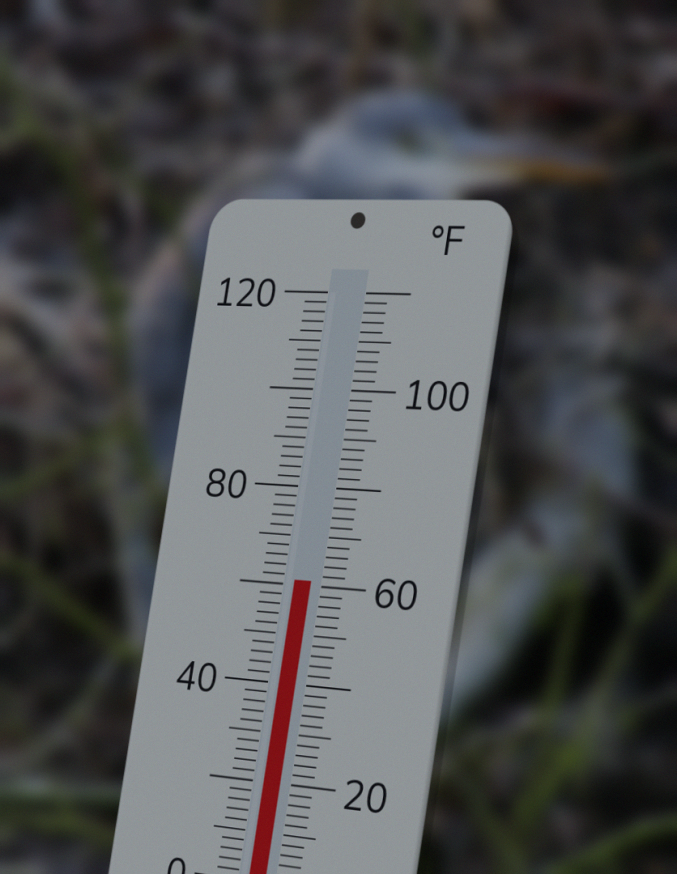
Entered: 61 °F
